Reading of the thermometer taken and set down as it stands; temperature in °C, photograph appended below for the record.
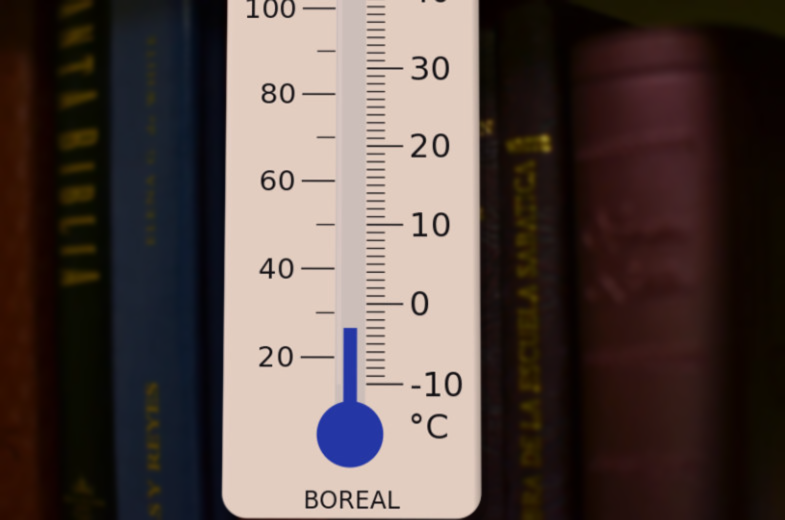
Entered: -3 °C
